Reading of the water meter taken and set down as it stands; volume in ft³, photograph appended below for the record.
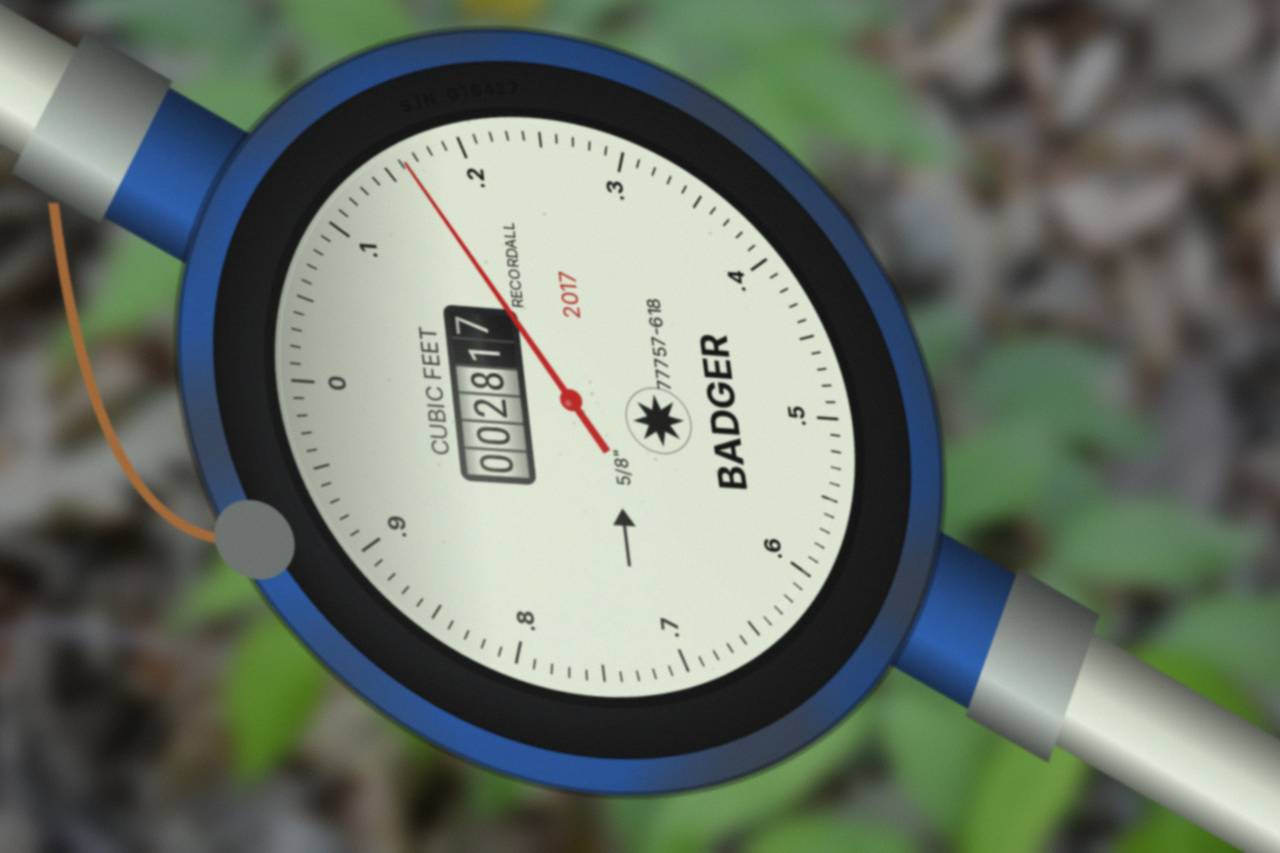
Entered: 2817.16 ft³
